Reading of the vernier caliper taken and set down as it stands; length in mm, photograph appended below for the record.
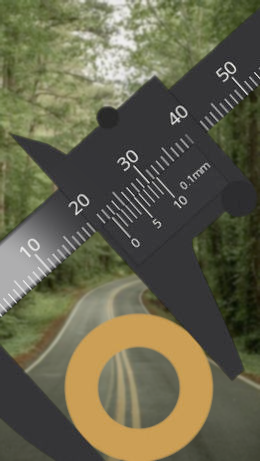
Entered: 22.4 mm
